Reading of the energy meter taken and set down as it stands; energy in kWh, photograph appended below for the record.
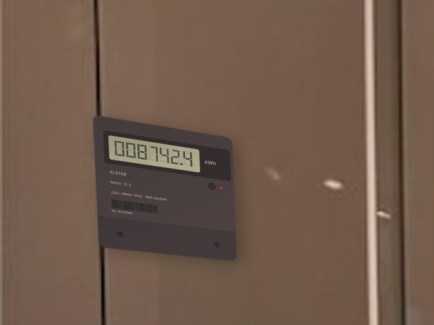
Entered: 8742.4 kWh
